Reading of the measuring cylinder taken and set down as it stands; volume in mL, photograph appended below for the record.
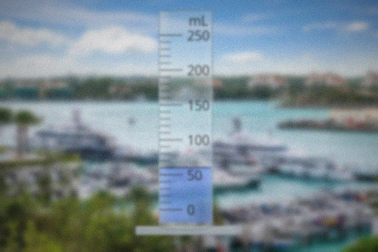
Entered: 60 mL
